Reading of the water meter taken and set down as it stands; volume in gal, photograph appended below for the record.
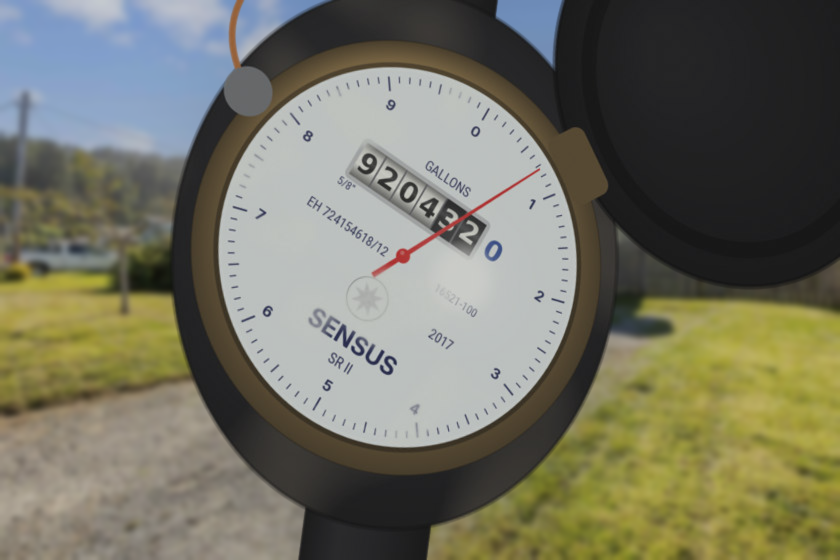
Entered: 9204320.7 gal
